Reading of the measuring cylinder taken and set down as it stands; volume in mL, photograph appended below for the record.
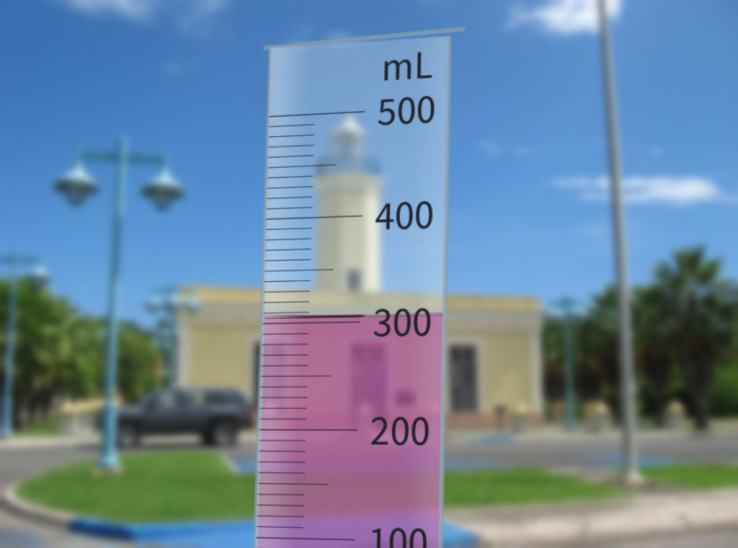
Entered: 305 mL
